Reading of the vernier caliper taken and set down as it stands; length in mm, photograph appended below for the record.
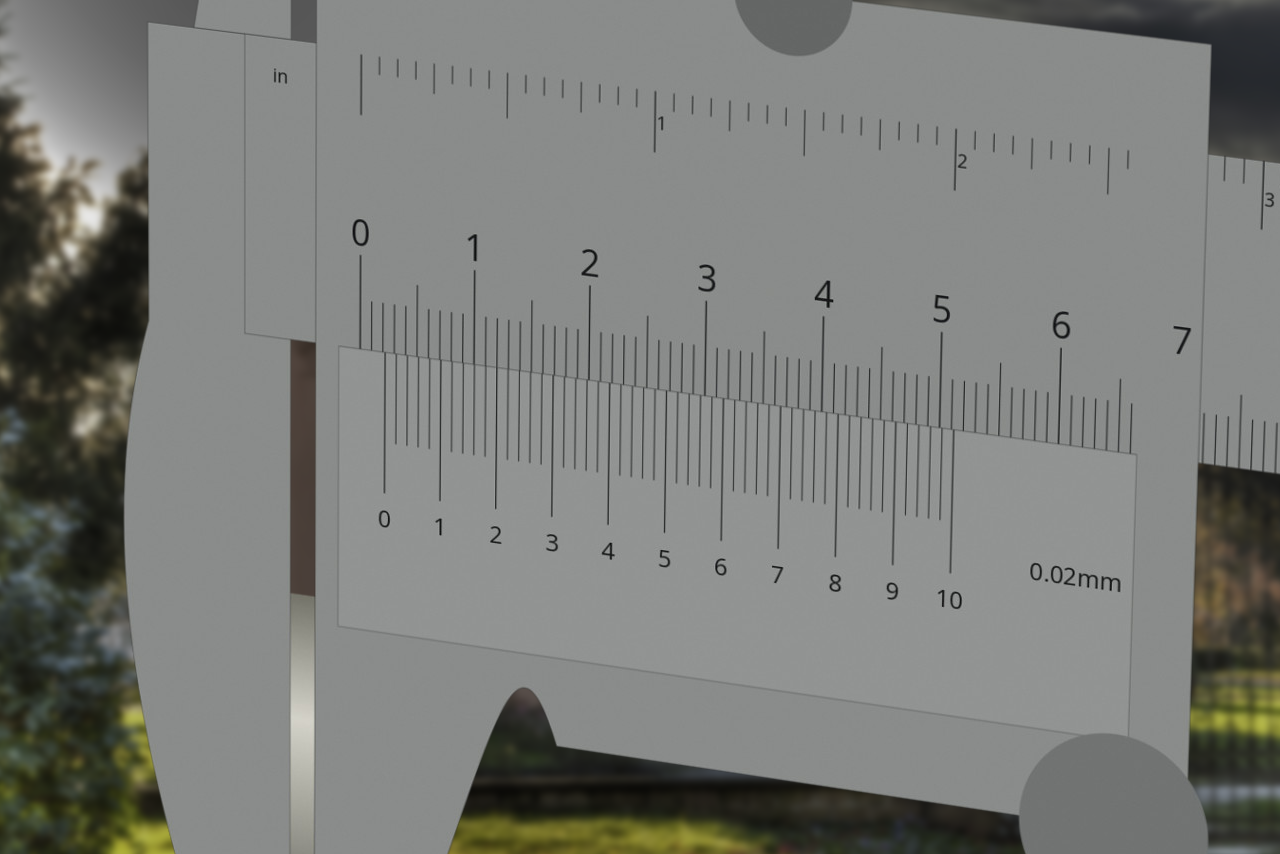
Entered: 2.2 mm
